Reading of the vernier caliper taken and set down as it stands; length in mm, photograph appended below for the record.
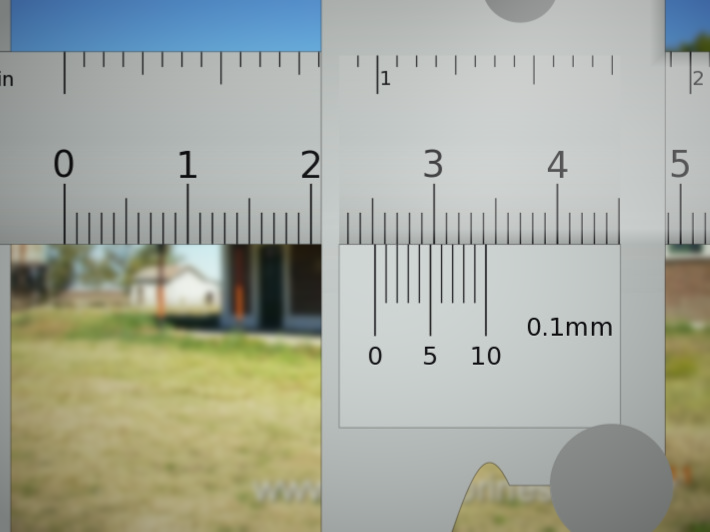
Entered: 25.2 mm
